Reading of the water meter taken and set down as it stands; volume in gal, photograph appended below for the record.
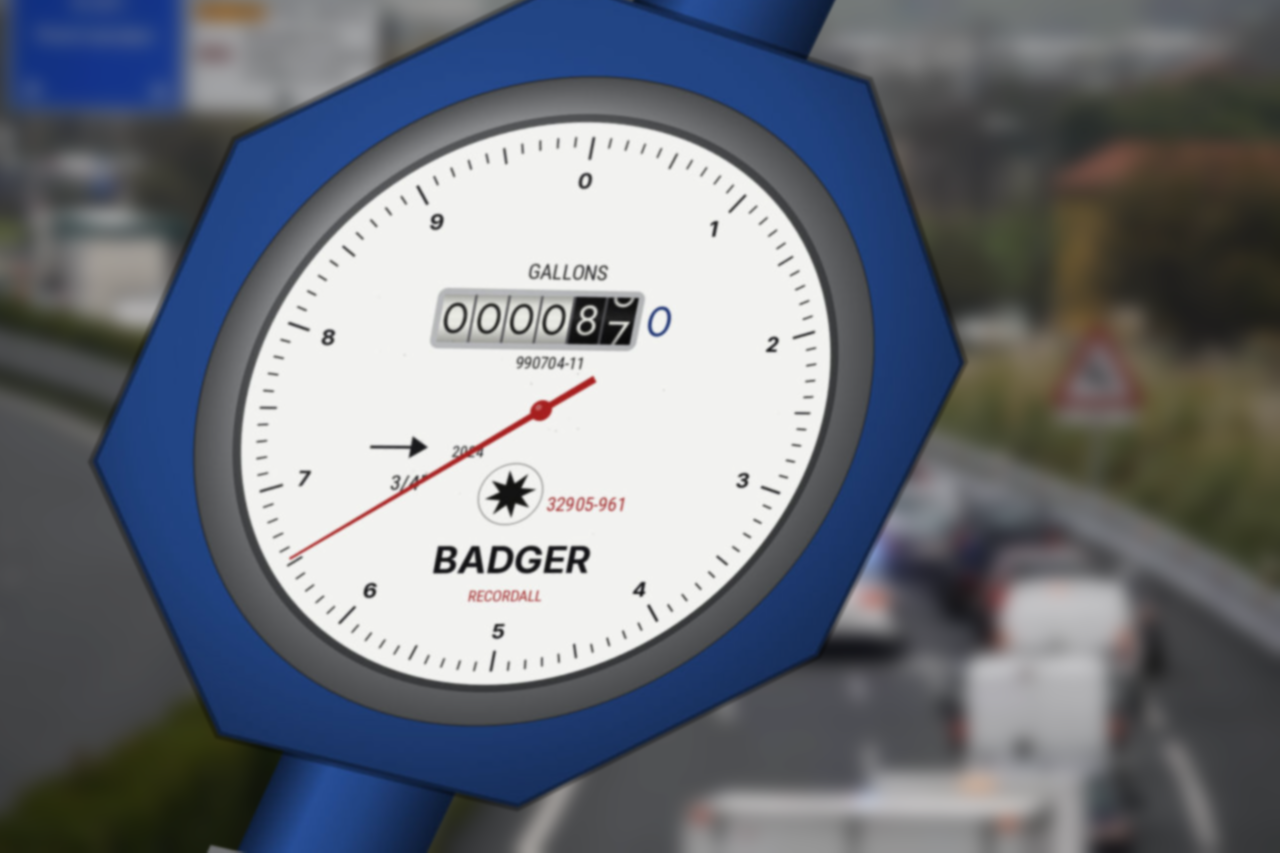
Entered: 866.5 gal
